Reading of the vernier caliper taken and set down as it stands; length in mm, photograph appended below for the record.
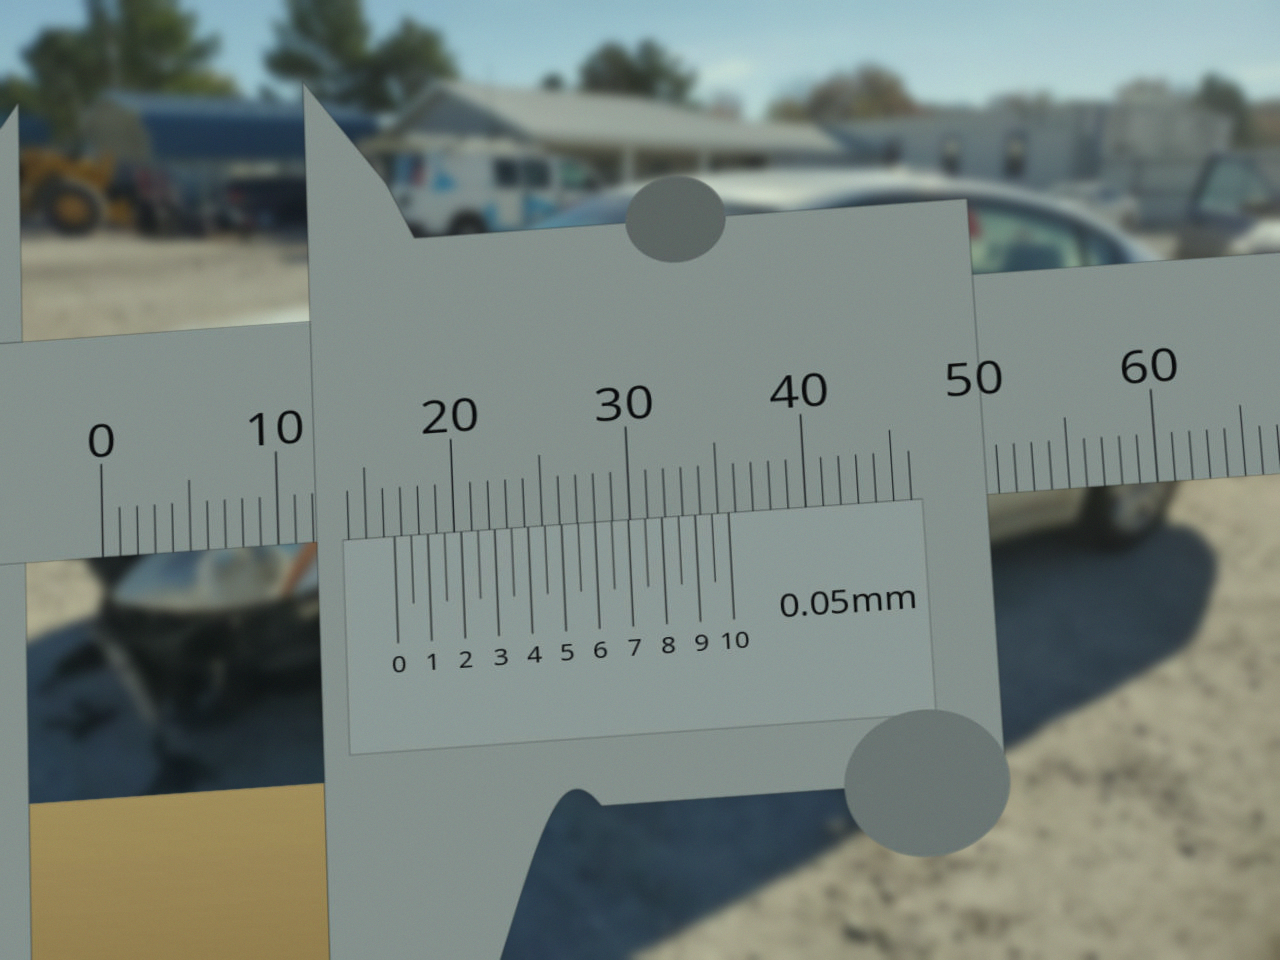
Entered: 16.6 mm
